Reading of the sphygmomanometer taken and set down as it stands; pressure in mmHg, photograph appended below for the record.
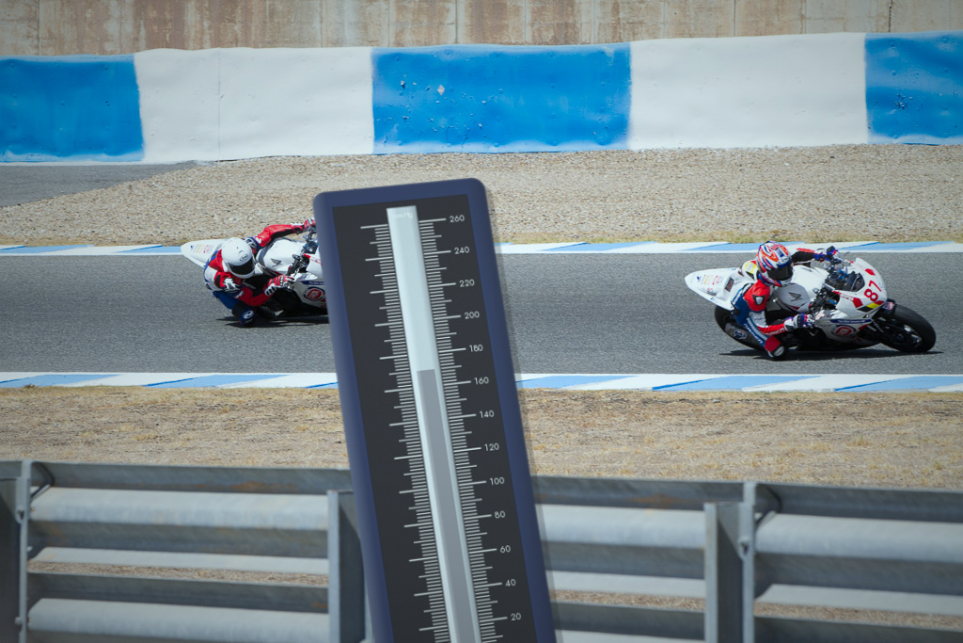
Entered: 170 mmHg
